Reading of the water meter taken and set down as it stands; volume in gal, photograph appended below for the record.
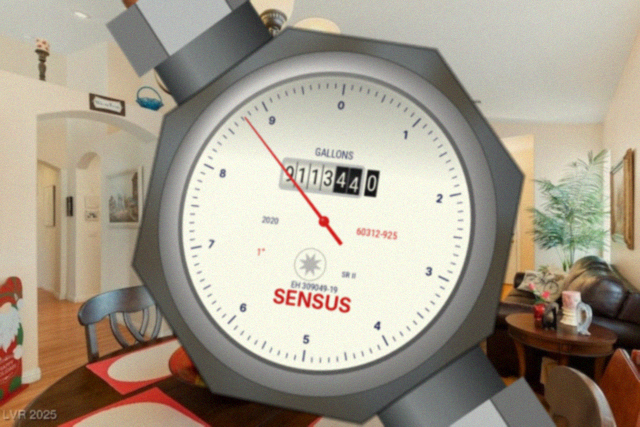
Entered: 9113438.7 gal
